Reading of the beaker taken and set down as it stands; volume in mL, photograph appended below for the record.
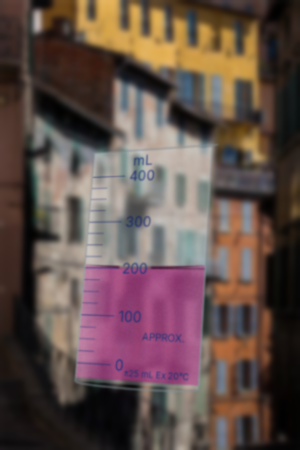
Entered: 200 mL
